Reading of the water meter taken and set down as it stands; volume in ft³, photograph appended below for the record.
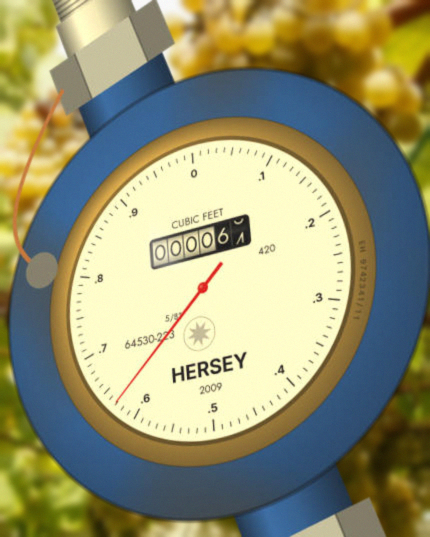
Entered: 63.63 ft³
